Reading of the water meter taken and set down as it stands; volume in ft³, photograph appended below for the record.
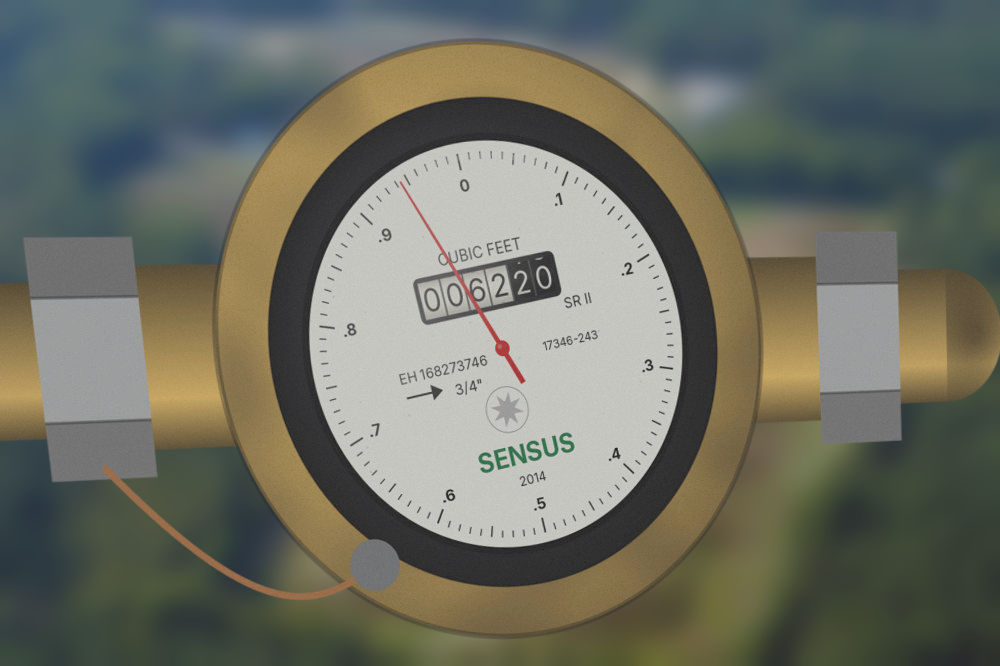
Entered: 6219.94 ft³
